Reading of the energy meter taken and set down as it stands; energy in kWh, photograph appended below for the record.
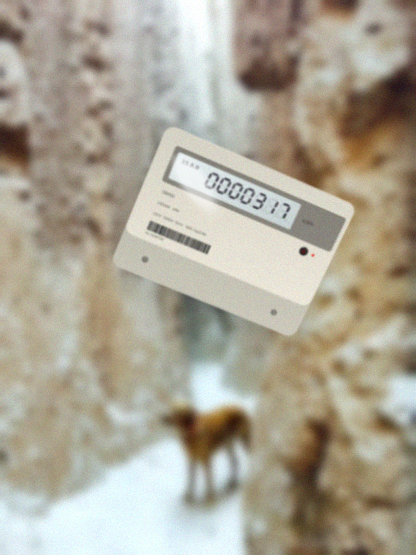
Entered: 317 kWh
